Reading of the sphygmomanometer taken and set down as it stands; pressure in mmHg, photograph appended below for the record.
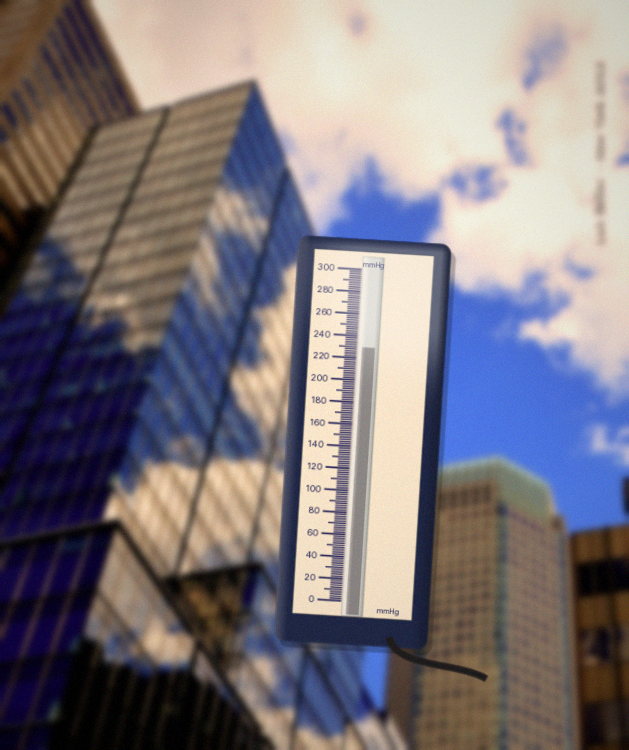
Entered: 230 mmHg
